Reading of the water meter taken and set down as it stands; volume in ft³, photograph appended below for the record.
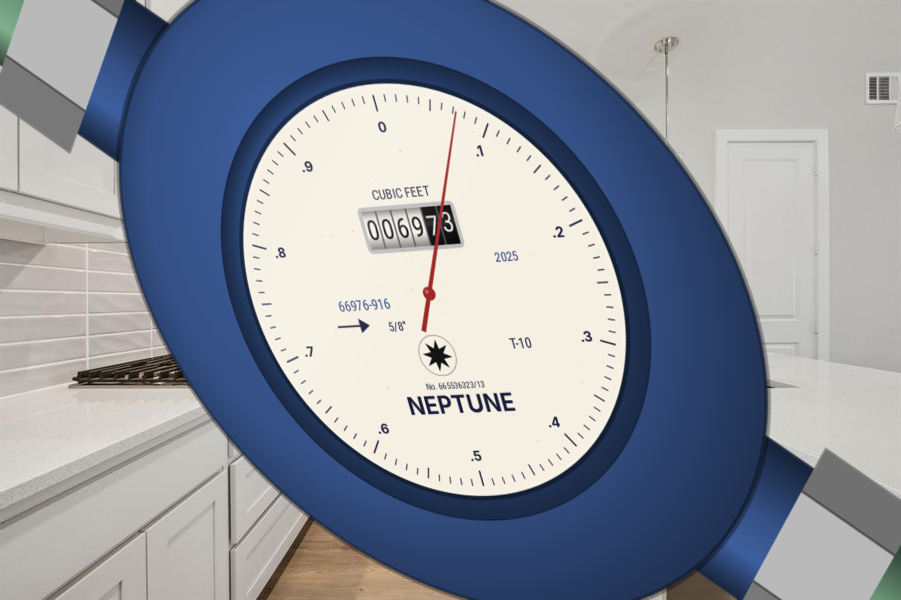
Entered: 6973.07 ft³
